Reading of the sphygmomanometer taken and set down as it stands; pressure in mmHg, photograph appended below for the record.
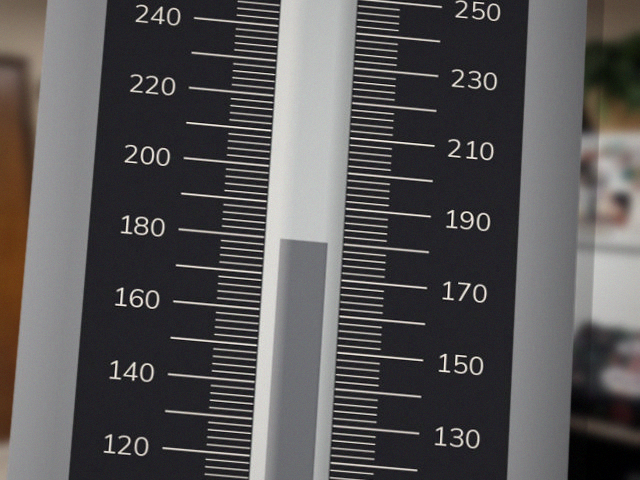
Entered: 180 mmHg
